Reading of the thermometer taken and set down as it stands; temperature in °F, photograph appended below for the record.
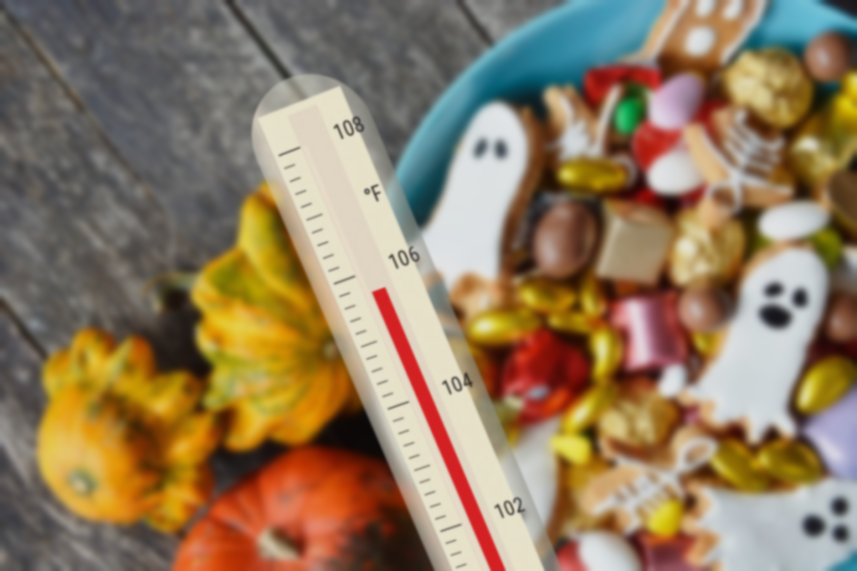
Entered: 105.7 °F
